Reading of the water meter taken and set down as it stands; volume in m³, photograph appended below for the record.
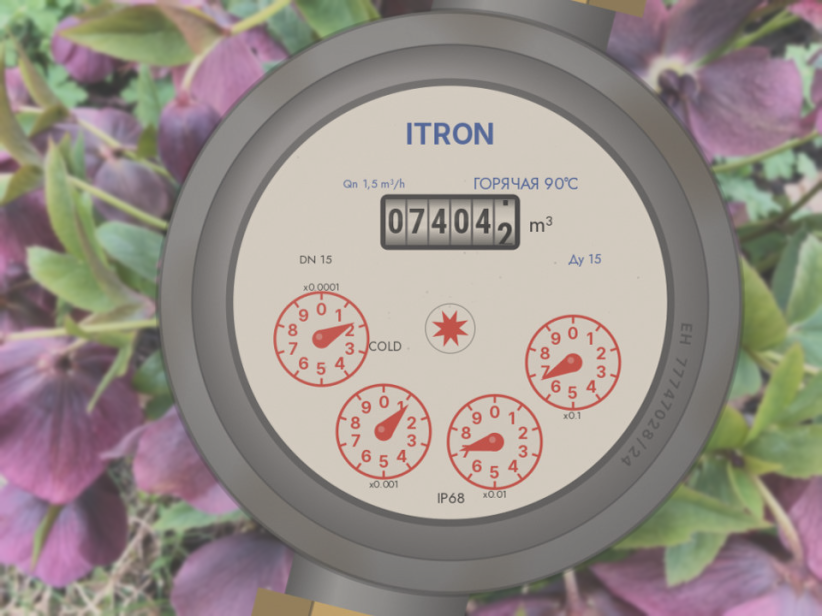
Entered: 74041.6711 m³
